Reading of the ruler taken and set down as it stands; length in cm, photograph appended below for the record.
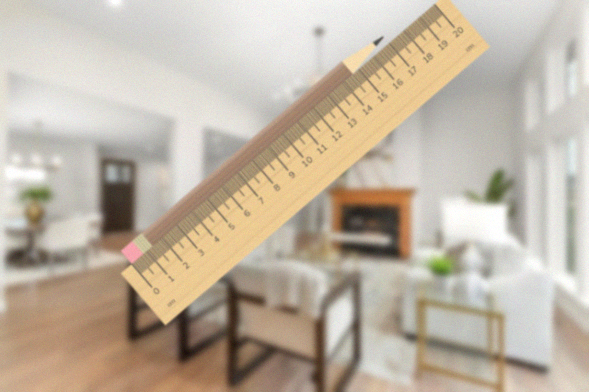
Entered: 17 cm
